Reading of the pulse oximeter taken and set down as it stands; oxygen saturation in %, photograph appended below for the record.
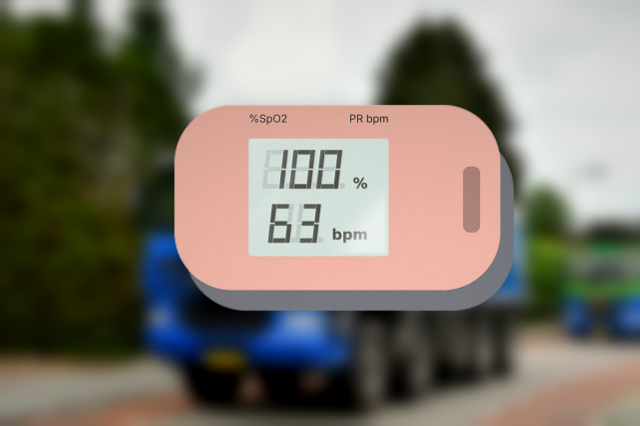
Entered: 100 %
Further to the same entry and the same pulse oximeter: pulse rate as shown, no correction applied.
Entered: 63 bpm
